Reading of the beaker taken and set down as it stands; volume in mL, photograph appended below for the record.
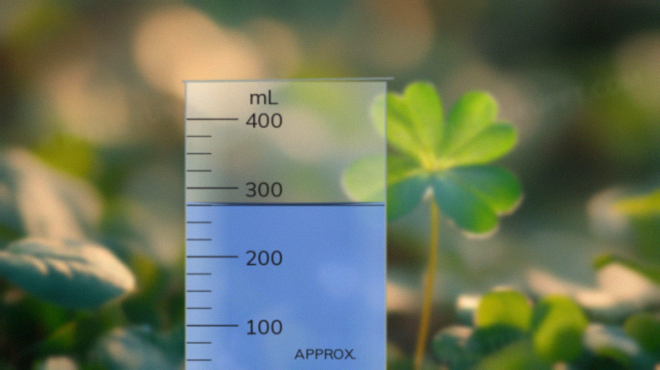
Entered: 275 mL
